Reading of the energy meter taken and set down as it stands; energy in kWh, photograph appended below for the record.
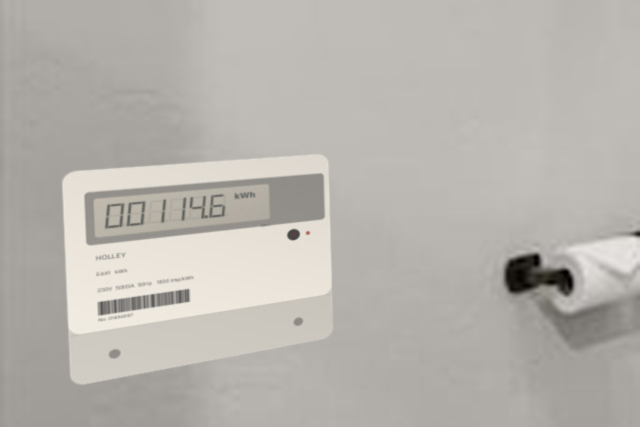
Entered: 114.6 kWh
